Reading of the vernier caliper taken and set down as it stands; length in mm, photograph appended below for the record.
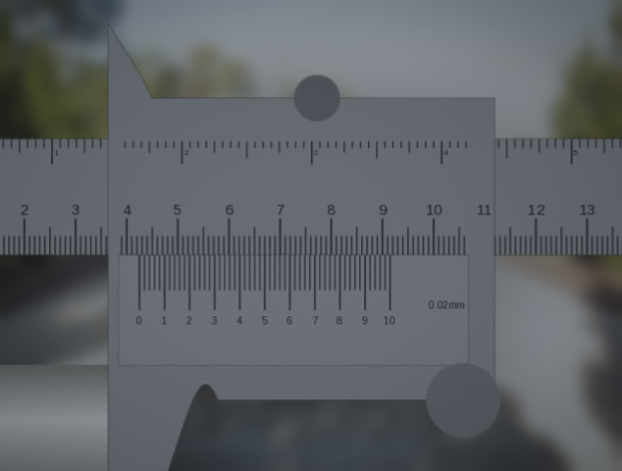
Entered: 42.5 mm
